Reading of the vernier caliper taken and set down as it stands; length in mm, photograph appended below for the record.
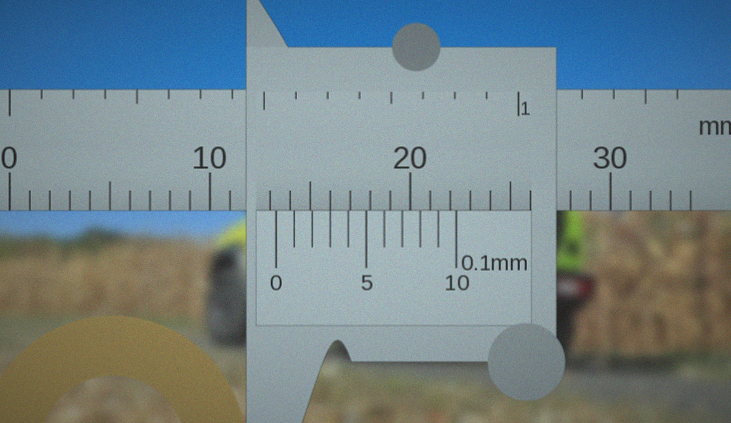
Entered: 13.3 mm
